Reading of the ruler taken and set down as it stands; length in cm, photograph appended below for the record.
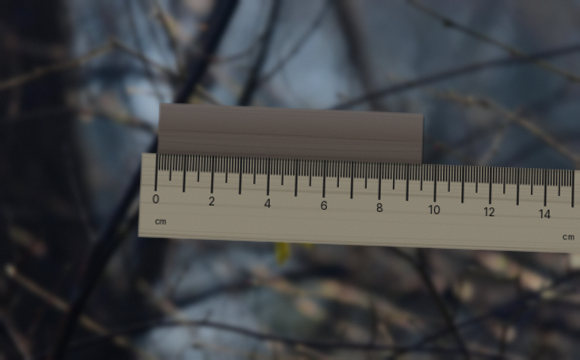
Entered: 9.5 cm
